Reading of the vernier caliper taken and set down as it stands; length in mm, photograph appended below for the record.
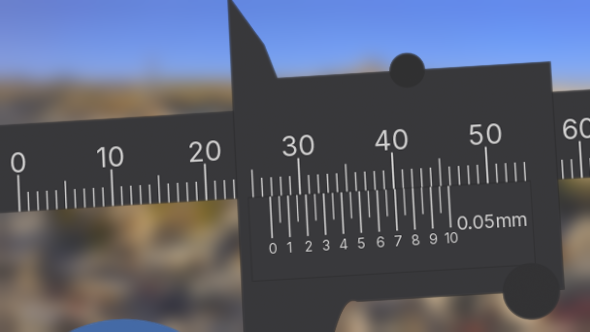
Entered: 26.8 mm
